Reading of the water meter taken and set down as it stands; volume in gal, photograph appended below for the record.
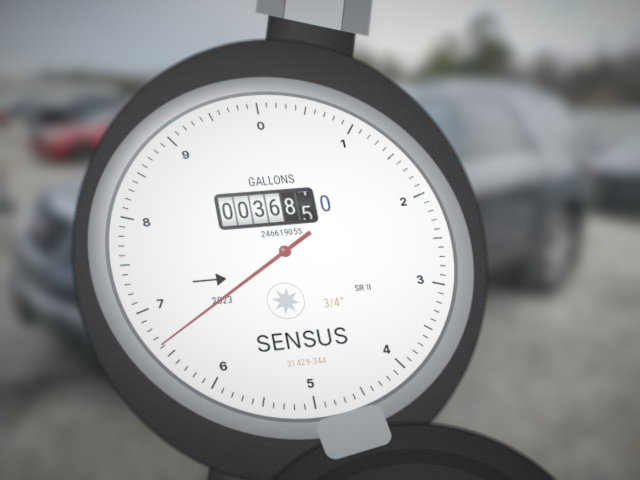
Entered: 36846.6 gal
